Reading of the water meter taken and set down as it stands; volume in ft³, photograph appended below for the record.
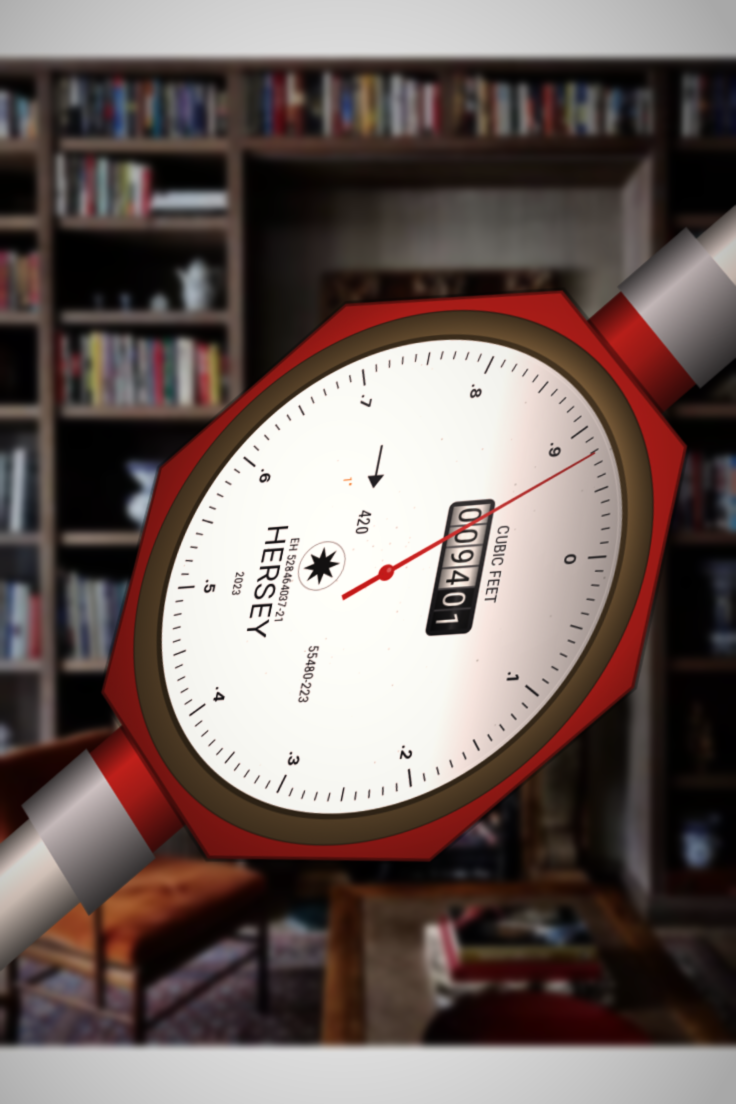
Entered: 9400.92 ft³
